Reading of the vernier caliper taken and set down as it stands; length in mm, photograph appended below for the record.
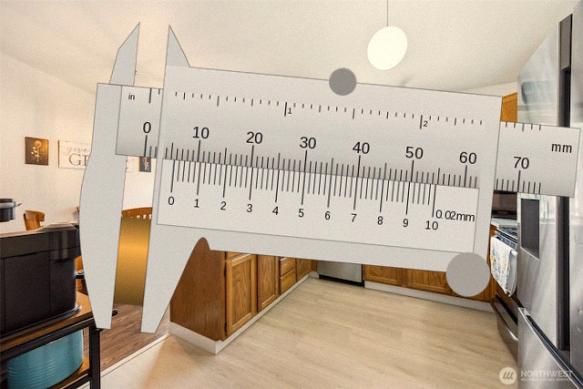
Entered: 5.6 mm
